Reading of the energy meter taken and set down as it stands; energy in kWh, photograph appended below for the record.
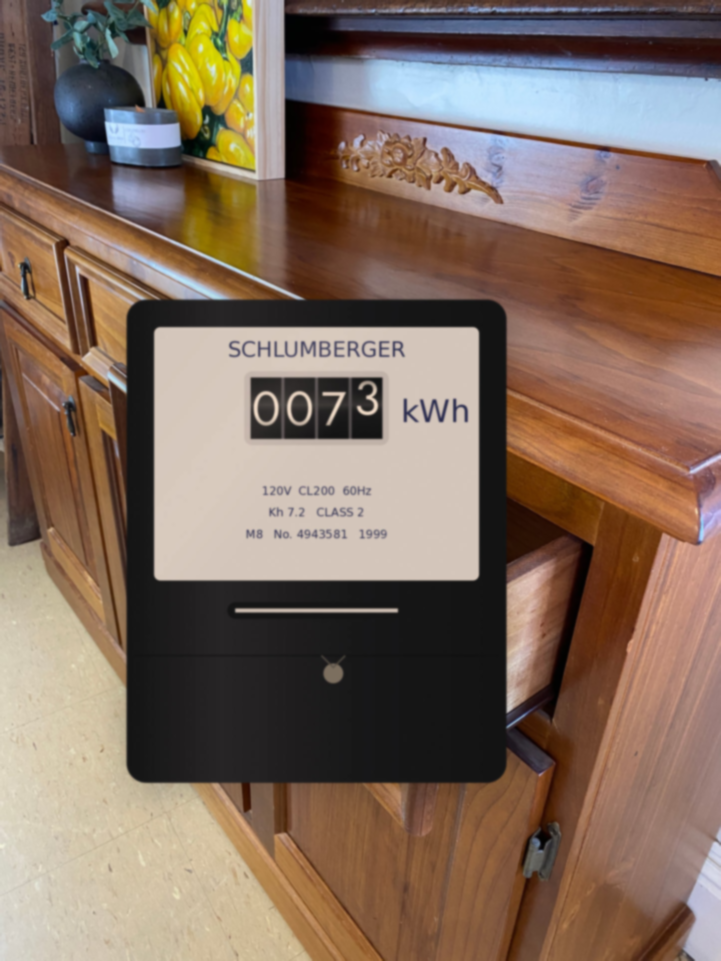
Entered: 73 kWh
